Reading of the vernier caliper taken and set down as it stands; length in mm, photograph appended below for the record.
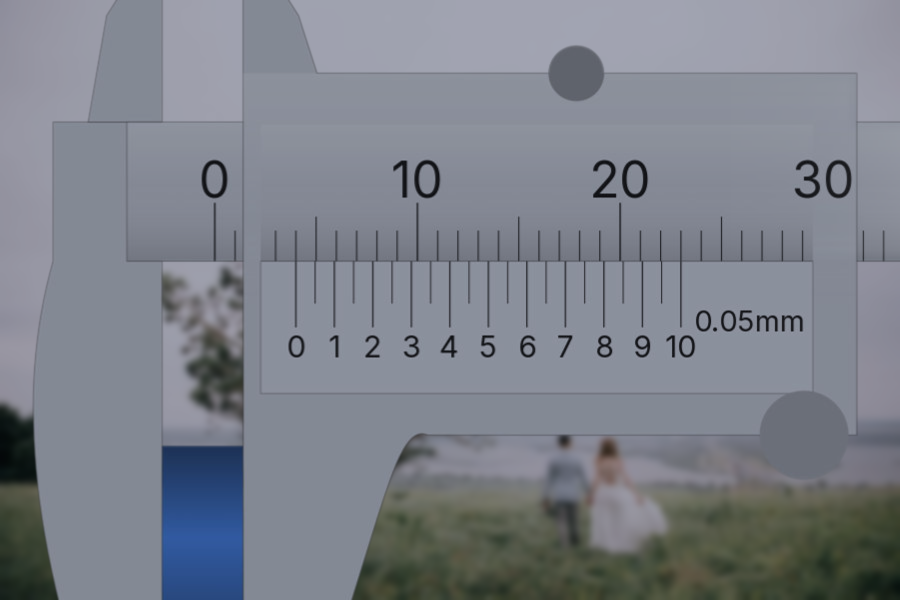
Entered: 4.0 mm
